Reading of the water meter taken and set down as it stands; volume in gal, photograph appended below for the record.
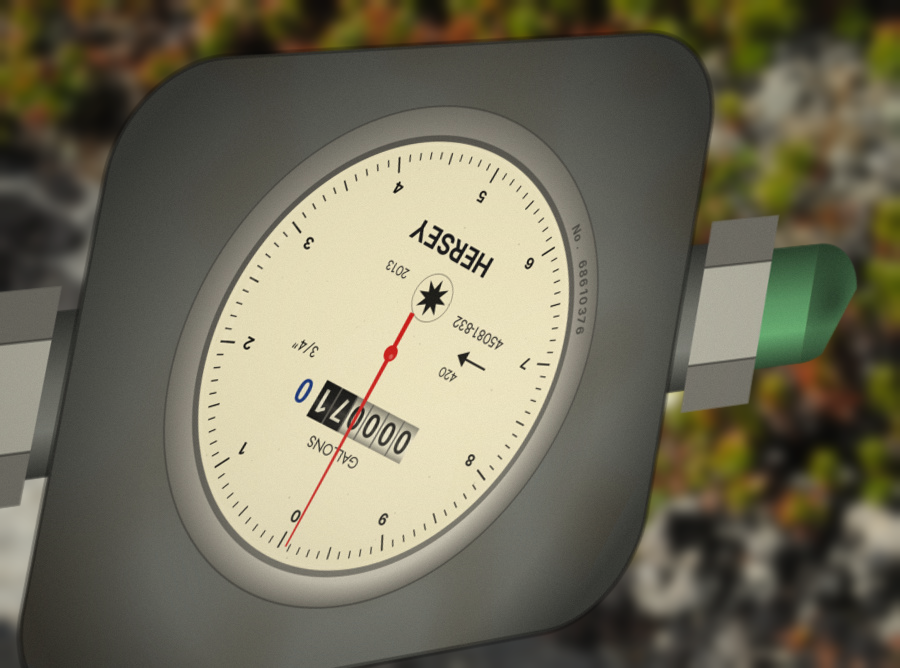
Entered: 709.9 gal
